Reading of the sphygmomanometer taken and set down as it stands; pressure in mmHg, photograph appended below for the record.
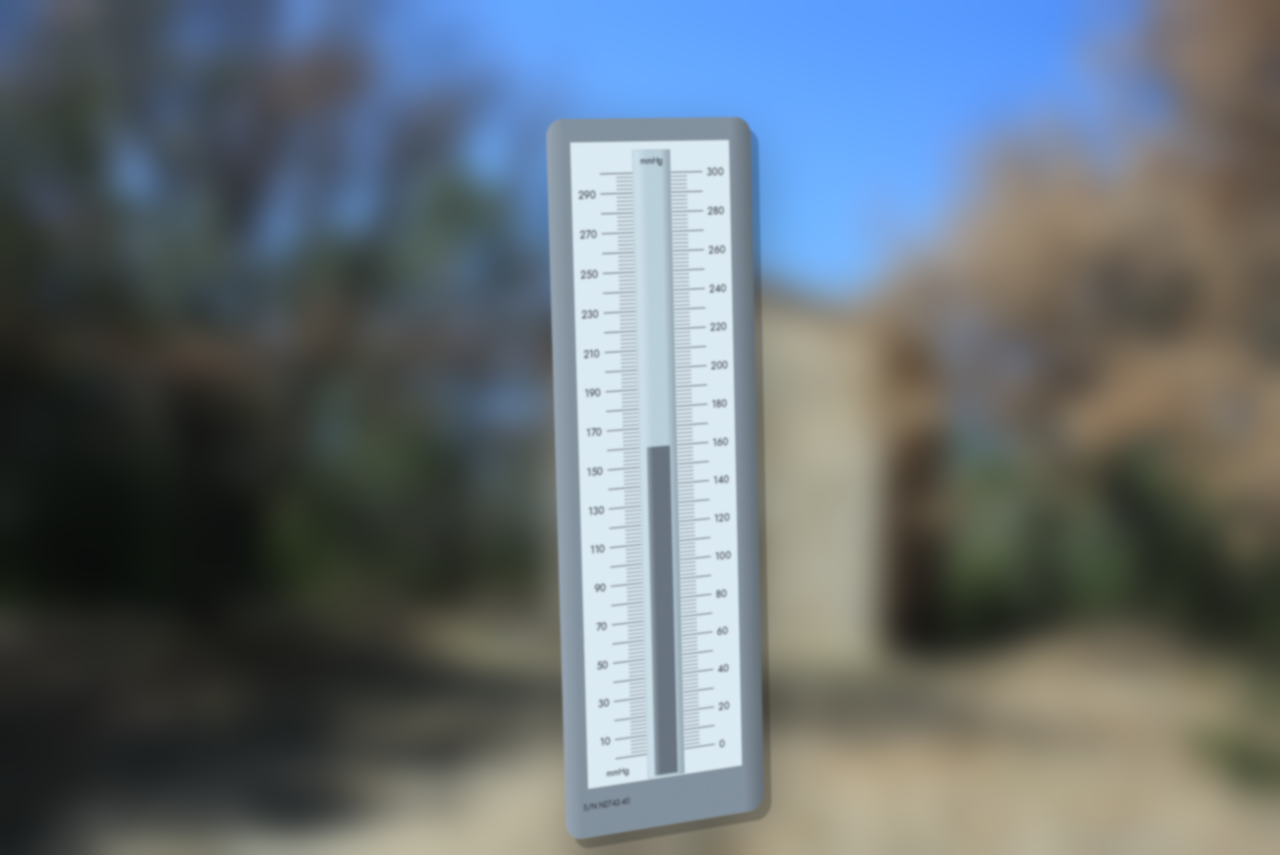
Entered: 160 mmHg
